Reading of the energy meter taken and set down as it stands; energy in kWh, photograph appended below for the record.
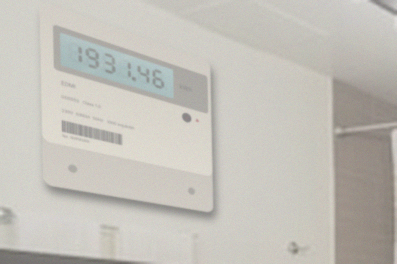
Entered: 1931.46 kWh
